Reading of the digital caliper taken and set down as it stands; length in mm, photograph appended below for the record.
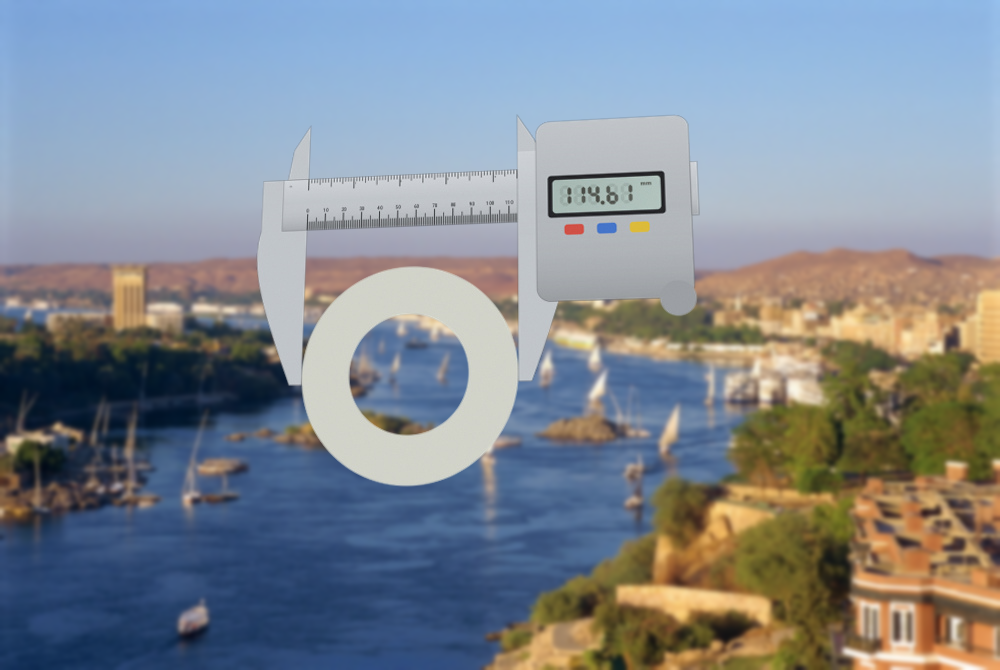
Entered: 114.61 mm
